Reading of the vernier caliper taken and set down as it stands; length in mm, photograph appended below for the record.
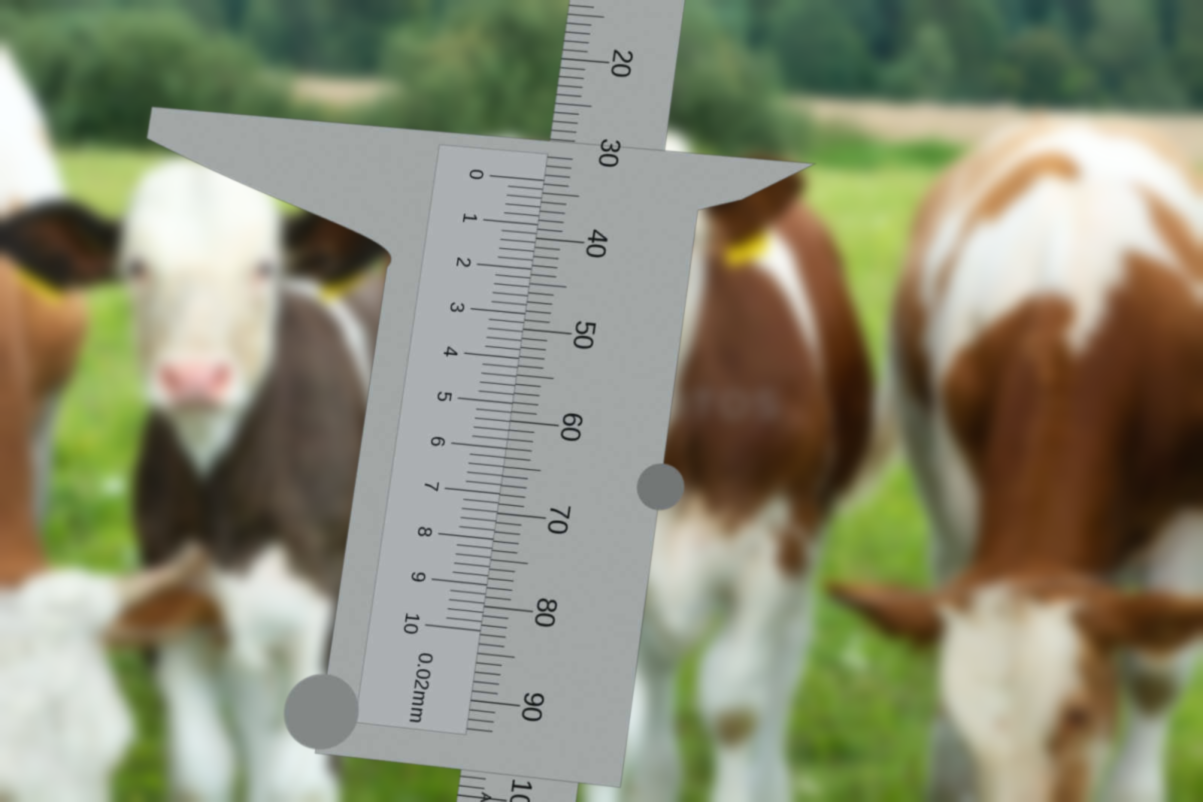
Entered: 33.6 mm
